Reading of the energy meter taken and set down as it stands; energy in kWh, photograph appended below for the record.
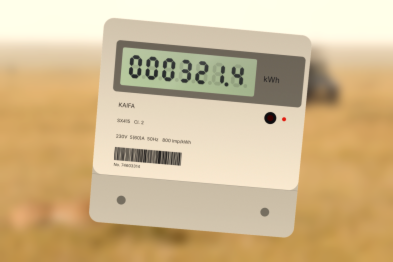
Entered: 321.4 kWh
